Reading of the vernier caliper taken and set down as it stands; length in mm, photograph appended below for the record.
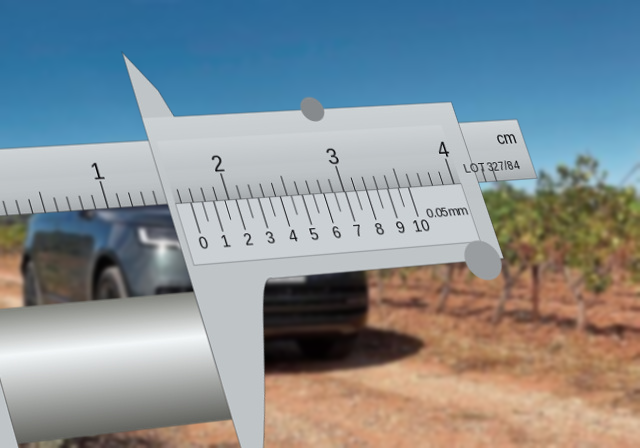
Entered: 16.8 mm
